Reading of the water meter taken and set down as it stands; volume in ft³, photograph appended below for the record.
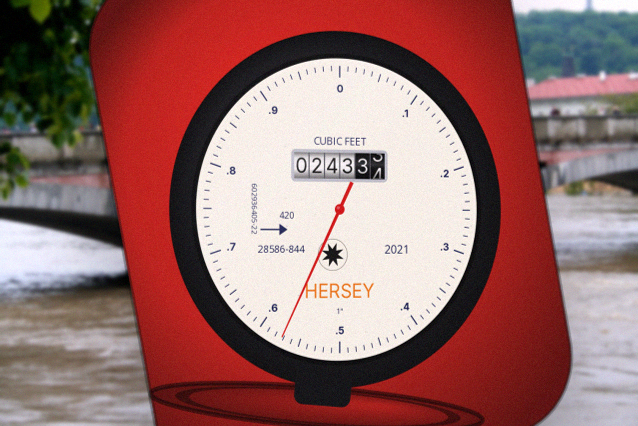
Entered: 24333.57 ft³
